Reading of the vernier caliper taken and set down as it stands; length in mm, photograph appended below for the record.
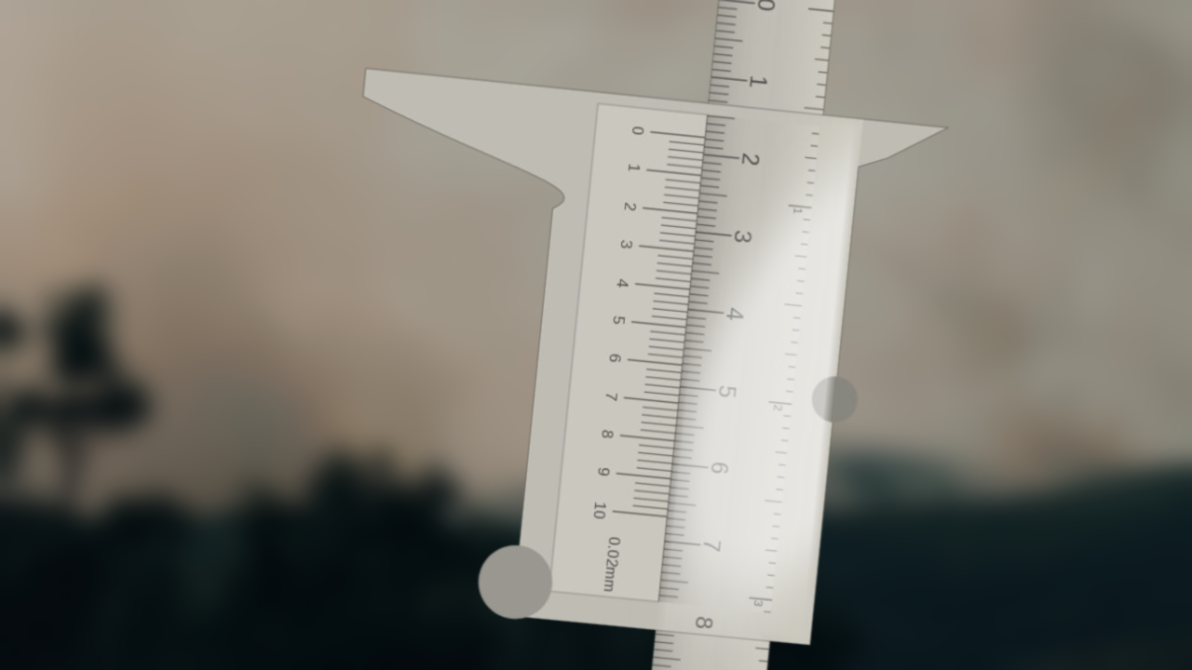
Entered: 17.8 mm
